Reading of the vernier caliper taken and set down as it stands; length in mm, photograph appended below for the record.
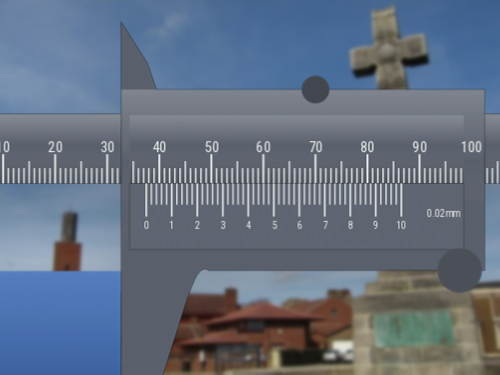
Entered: 37.5 mm
